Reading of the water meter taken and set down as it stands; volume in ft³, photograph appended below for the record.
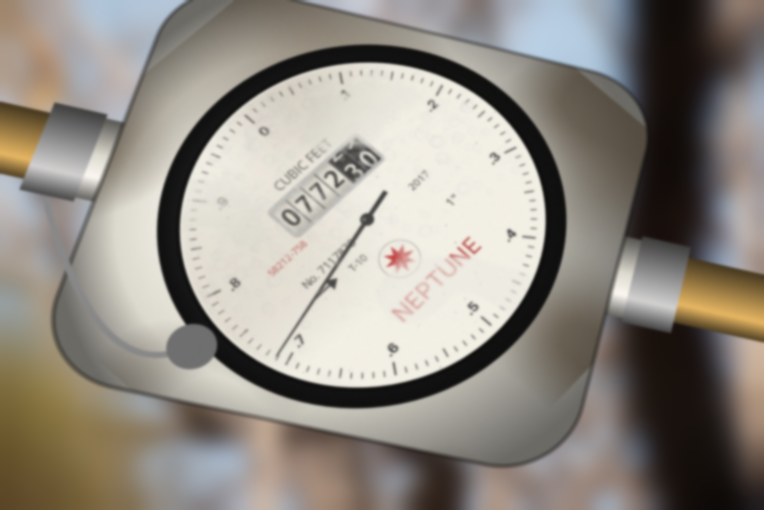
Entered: 77229.71 ft³
